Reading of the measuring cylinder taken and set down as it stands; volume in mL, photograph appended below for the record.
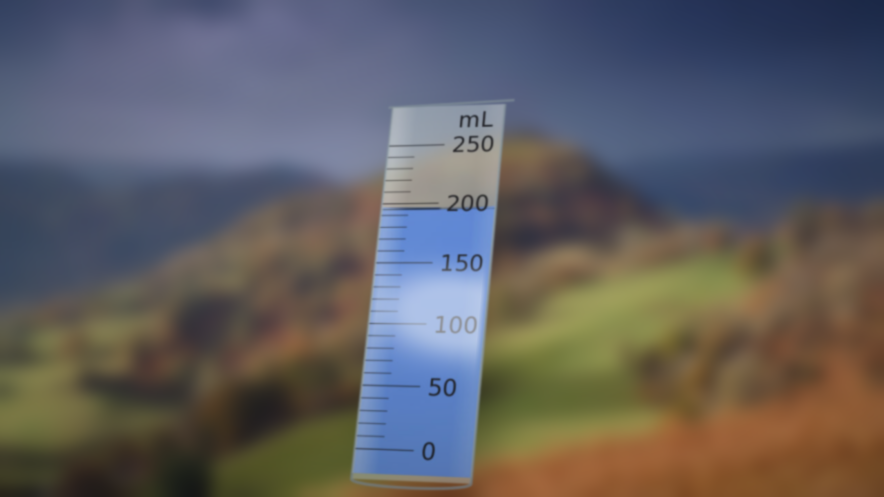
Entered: 195 mL
